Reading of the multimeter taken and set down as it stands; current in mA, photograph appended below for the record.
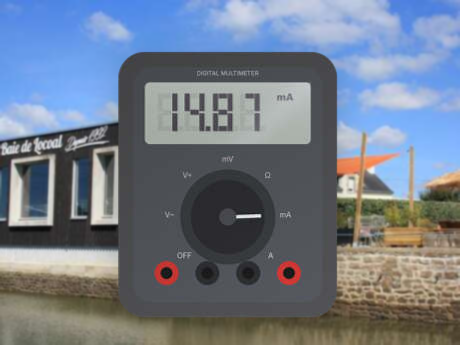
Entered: 14.87 mA
